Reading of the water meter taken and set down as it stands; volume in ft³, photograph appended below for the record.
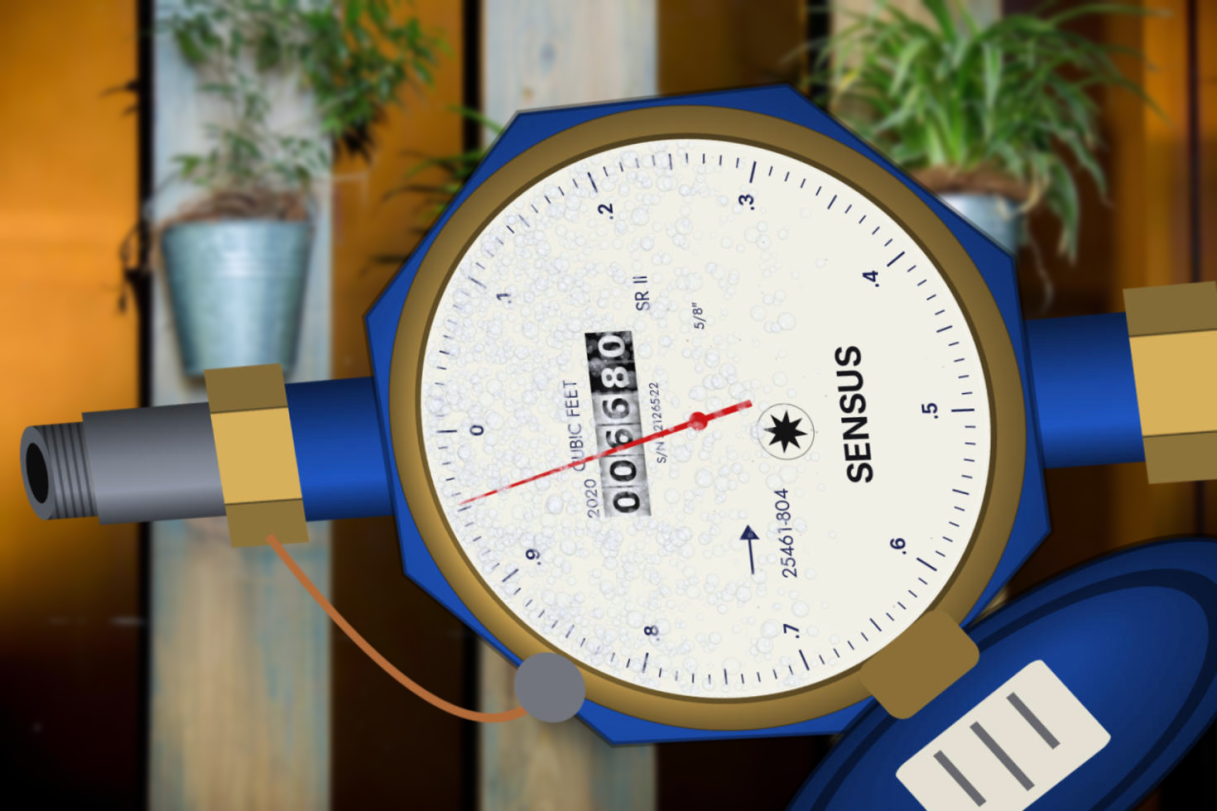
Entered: 6679.95 ft³
